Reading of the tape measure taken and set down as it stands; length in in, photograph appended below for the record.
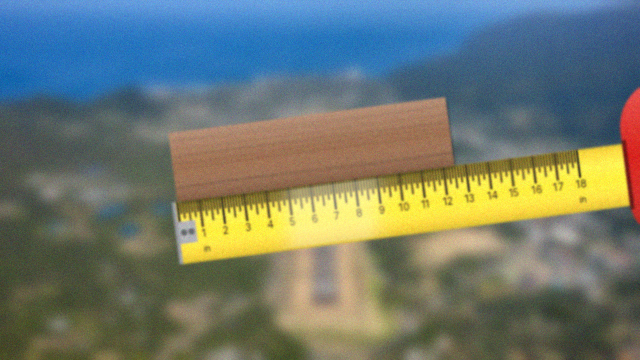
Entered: 12.5 in
